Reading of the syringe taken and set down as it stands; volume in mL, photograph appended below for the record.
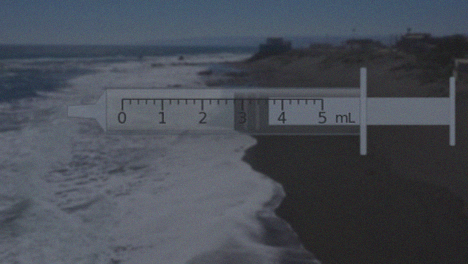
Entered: 2.8 mL
